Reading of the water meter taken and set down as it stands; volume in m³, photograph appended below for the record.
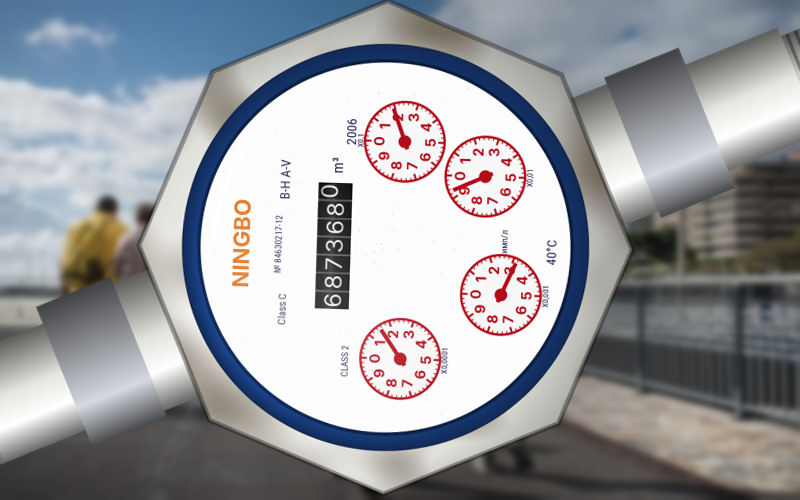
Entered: 6873680.1931 m³
